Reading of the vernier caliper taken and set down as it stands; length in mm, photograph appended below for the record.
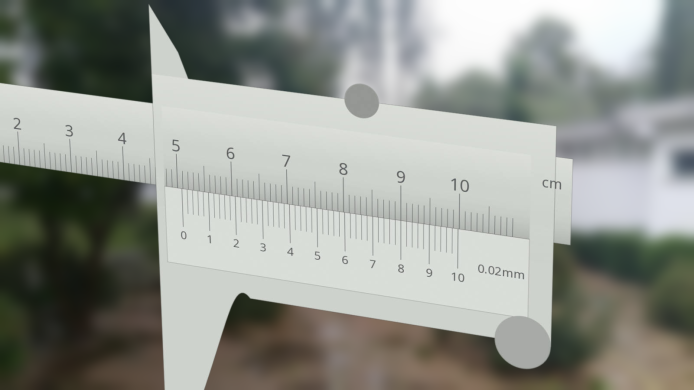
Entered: 50.8 mm
